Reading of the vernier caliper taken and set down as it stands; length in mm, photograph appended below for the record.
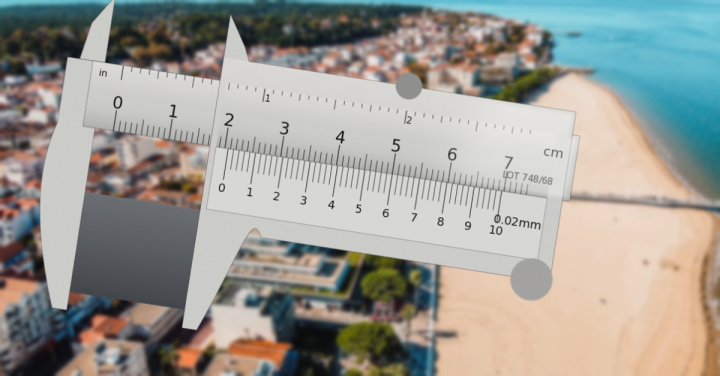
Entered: 20.6 mm
